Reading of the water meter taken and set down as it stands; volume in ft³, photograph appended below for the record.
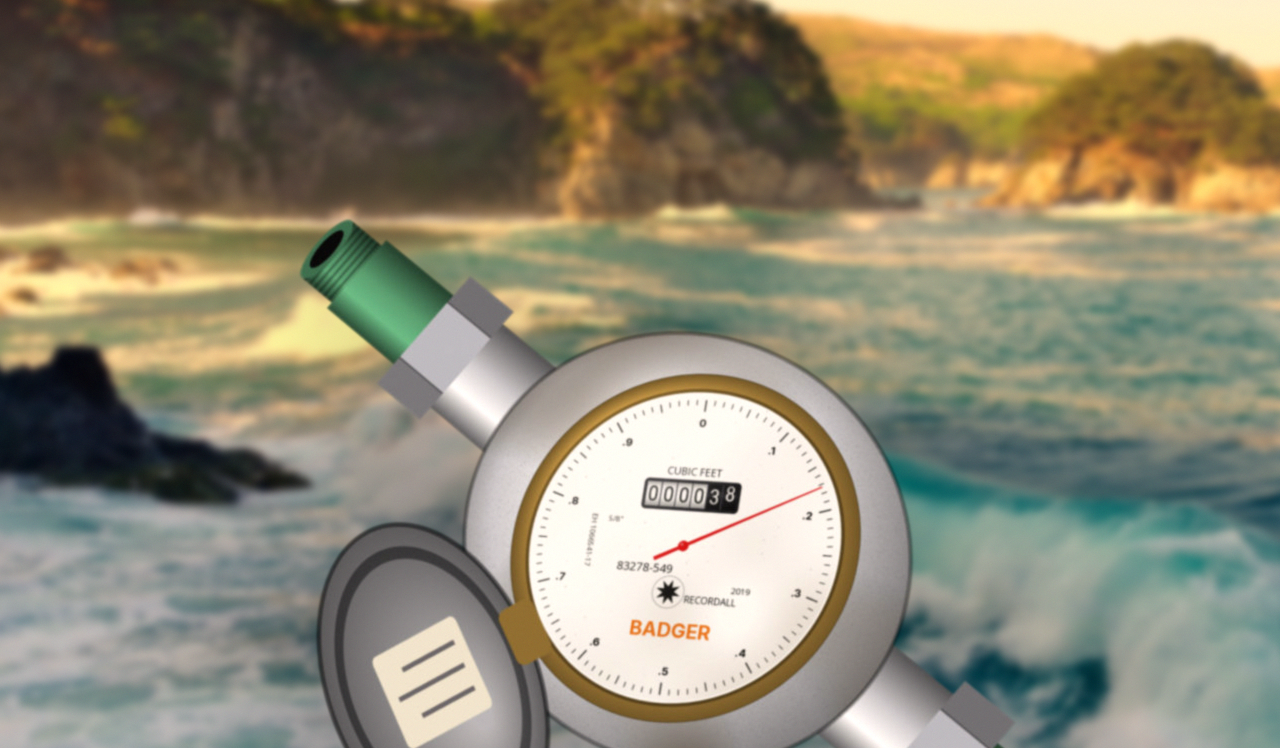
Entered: 38.17 ft³
